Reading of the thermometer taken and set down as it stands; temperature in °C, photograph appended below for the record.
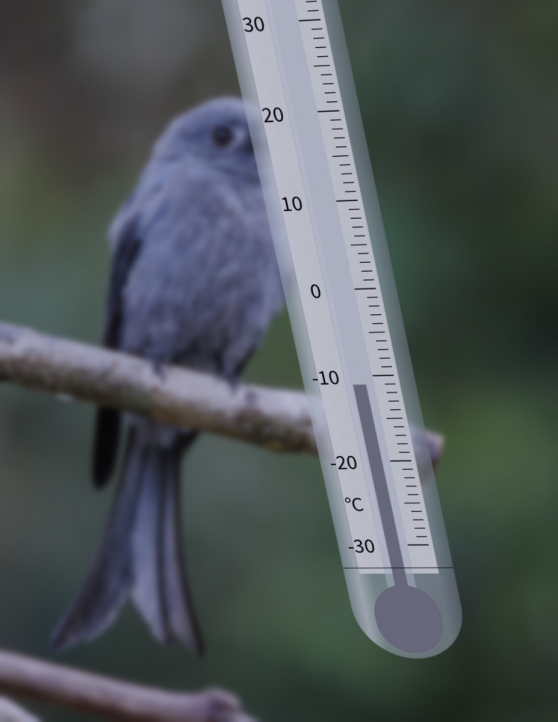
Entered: -11 °C
